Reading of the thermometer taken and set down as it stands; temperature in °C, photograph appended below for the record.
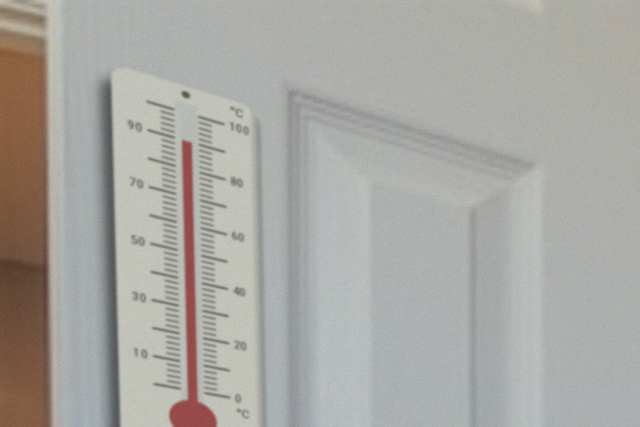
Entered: 90 °C
